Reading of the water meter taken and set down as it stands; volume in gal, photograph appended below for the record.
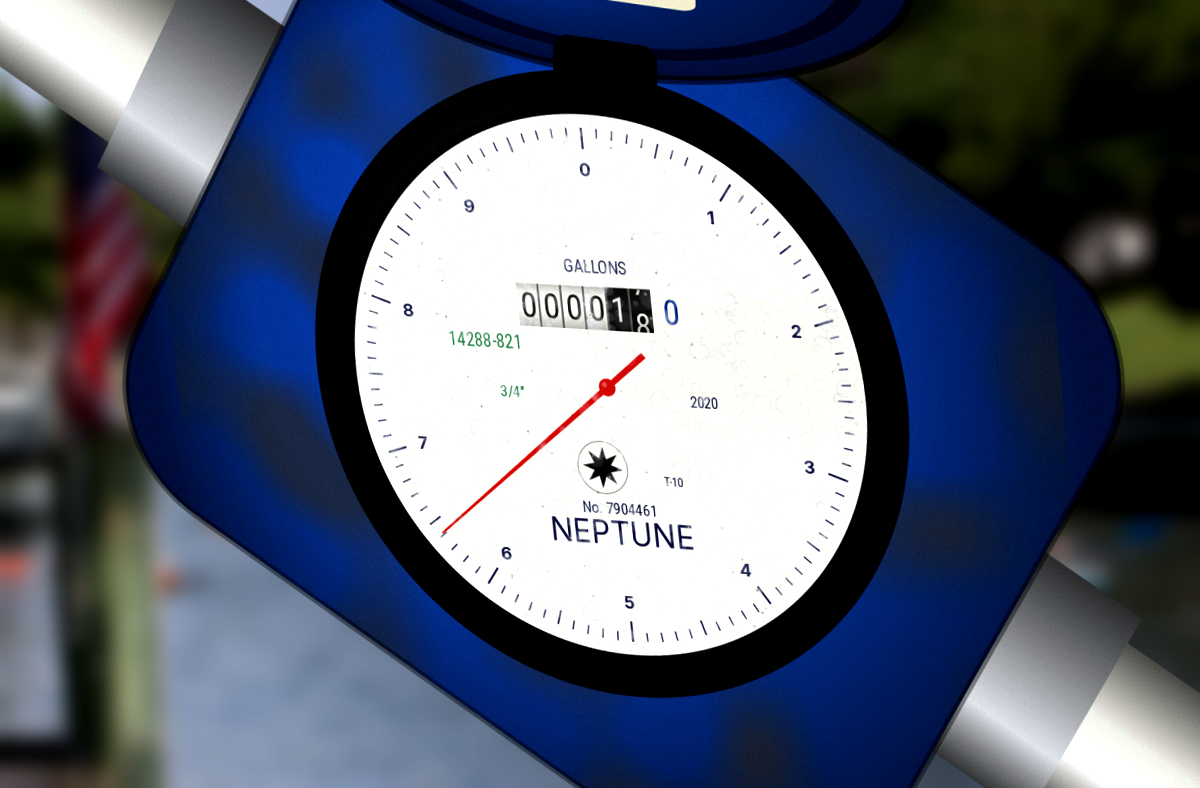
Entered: 176.4 gal
